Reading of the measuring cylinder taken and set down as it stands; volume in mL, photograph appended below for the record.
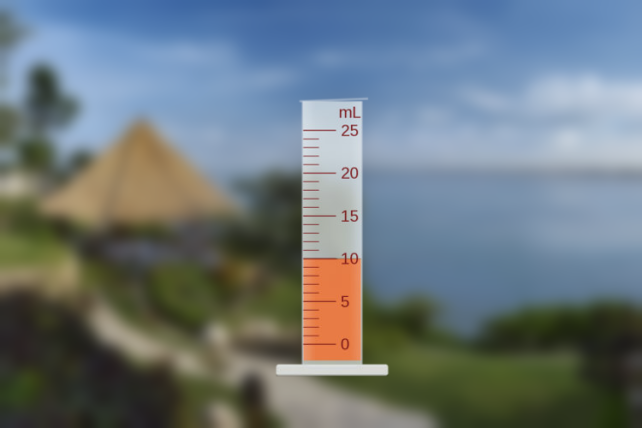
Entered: 10 mL
